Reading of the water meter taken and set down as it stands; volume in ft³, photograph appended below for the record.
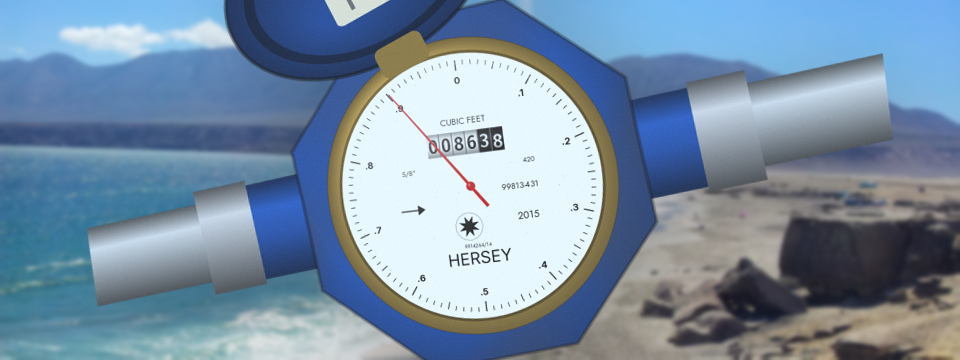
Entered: 8637.90 ft³
